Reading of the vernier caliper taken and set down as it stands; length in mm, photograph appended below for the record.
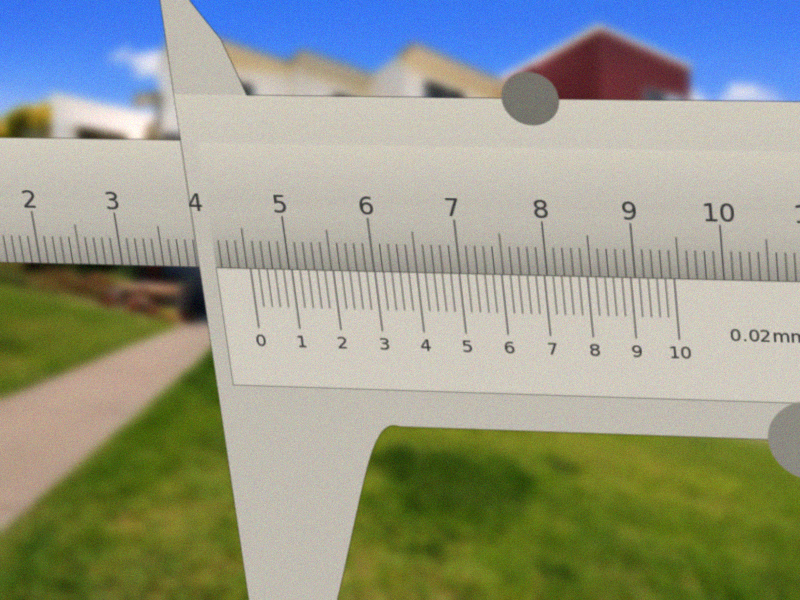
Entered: 45.4 mm
